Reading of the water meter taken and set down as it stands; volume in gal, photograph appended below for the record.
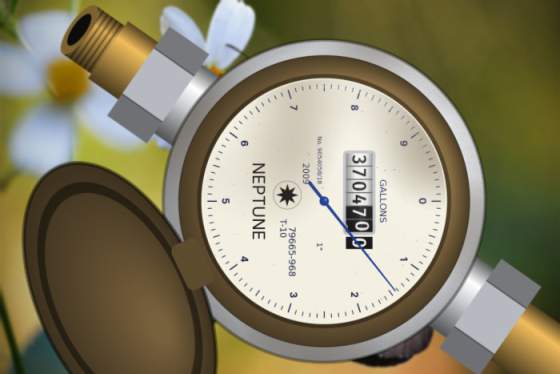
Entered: 3704701.4 gal
